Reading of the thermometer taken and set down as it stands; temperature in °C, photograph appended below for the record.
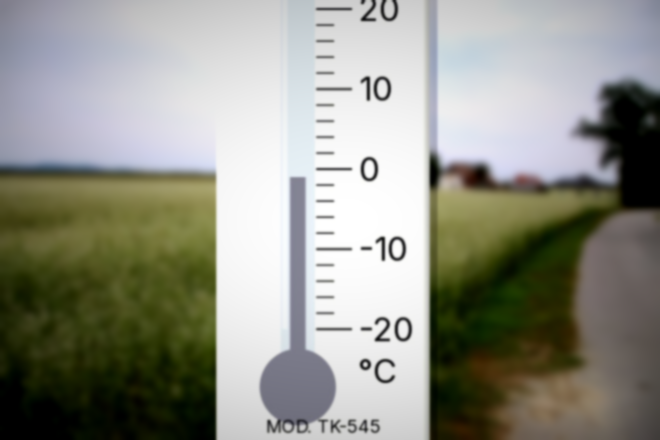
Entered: -1 °C
